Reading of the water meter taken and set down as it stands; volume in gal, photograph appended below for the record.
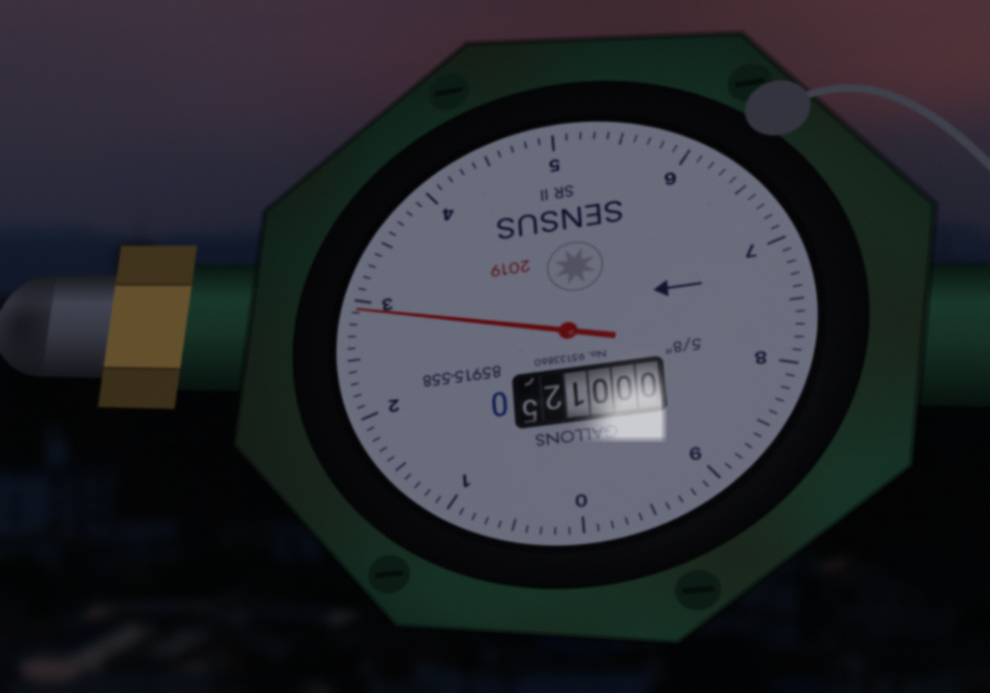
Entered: 1252.9 gal
